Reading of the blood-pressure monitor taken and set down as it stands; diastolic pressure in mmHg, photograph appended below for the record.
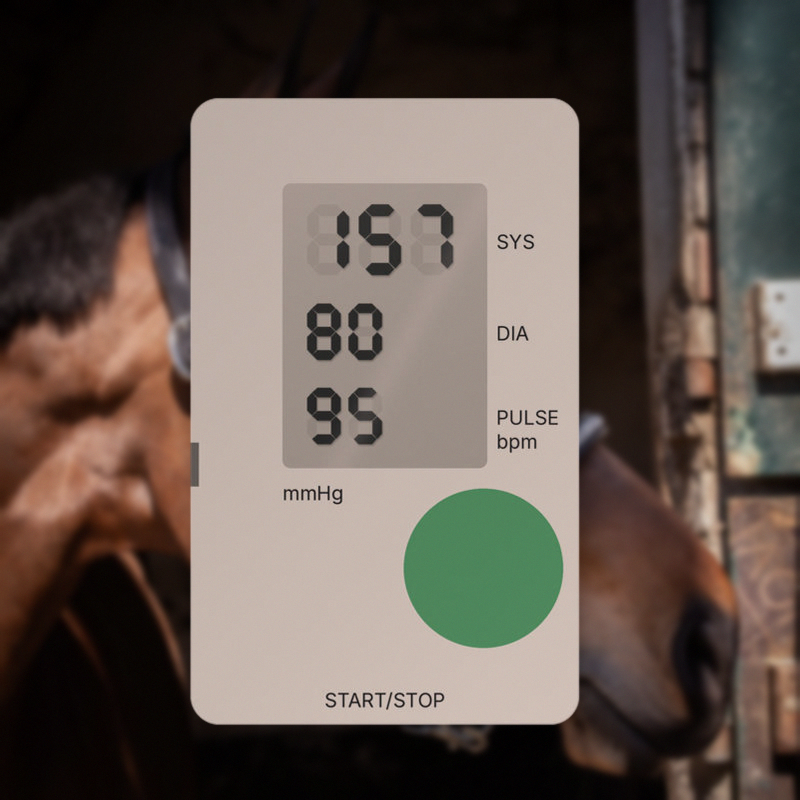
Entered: 80 mmHg
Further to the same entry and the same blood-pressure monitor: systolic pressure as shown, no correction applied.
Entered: 157 mmHg
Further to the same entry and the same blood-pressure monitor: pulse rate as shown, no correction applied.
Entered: 95 bpm
